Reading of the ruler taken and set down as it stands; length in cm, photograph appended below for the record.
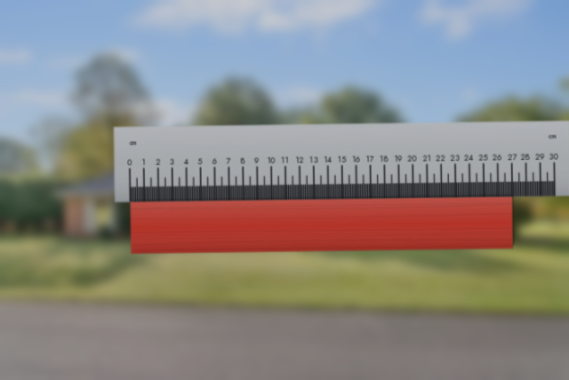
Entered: 27 cm
